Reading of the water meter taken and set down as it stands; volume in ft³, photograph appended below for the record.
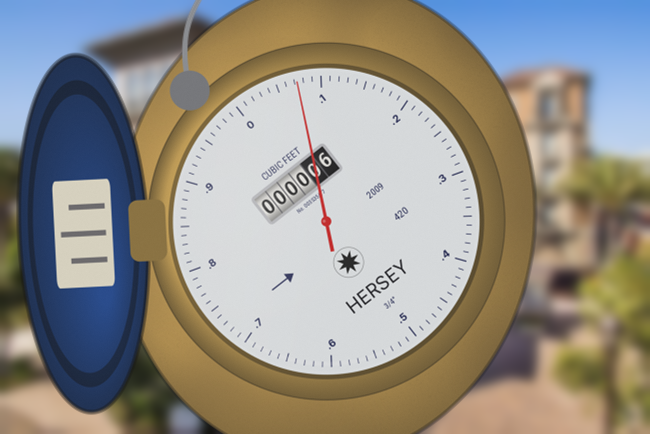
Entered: 6.07 ft³
